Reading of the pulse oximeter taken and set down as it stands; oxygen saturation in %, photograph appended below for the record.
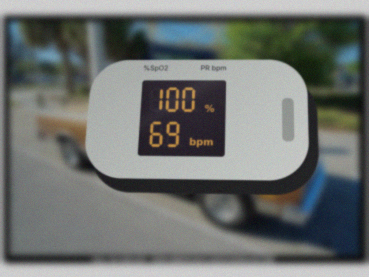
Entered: 100 %
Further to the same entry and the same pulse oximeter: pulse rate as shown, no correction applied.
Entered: 69 bpm
